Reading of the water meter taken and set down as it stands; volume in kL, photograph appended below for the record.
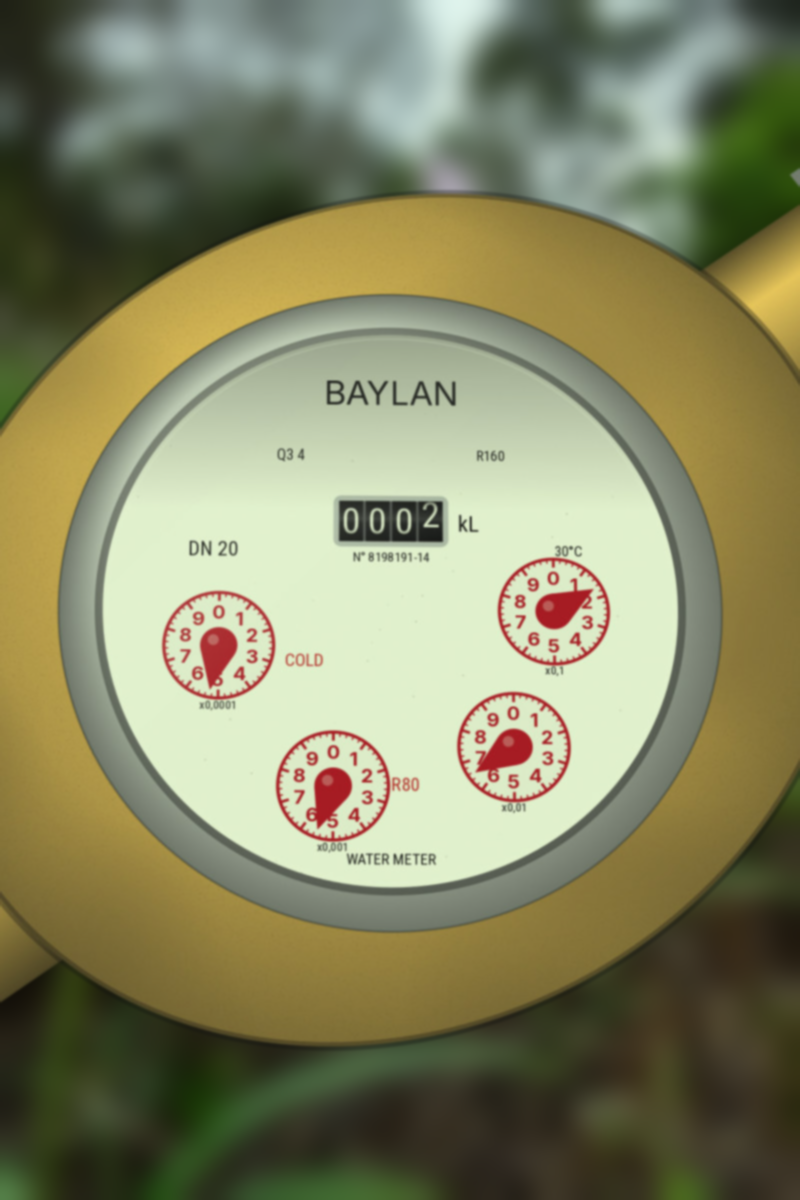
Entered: 2.1655 kL
